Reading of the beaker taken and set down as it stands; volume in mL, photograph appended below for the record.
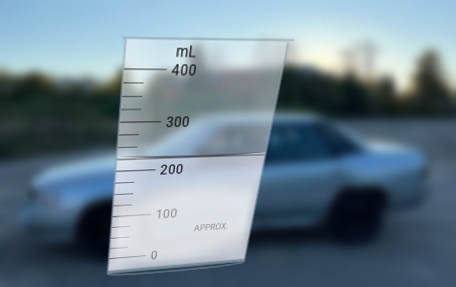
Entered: 225 mL
